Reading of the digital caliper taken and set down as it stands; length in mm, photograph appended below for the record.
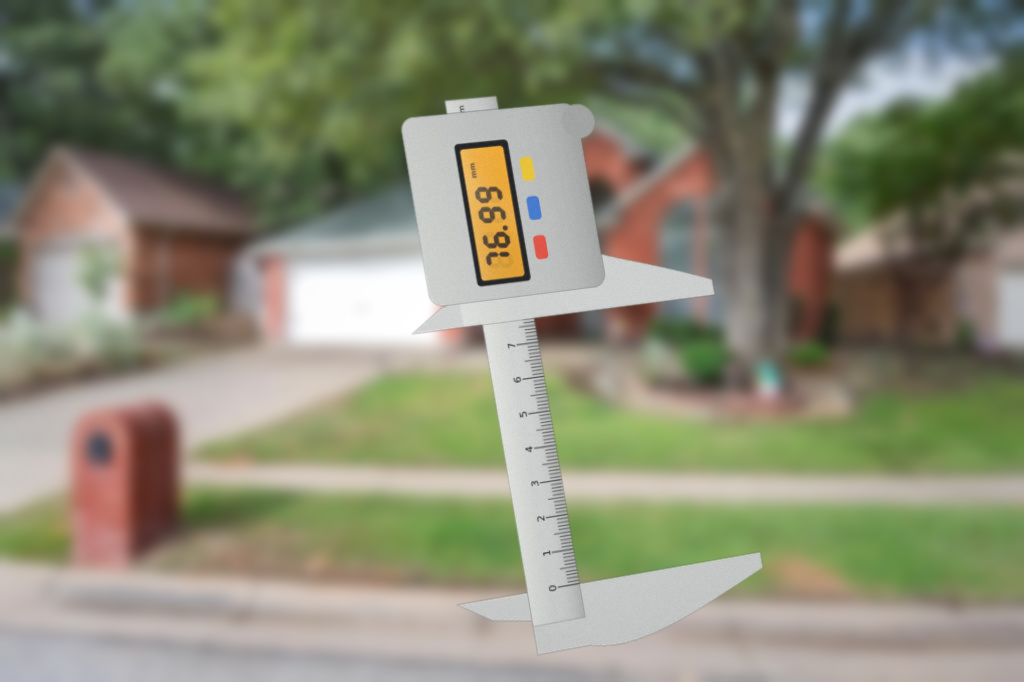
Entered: 76.99 mm
